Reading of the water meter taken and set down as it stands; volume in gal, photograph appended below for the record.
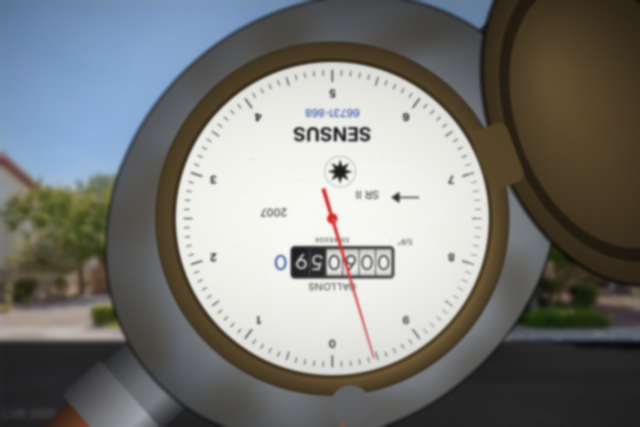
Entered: 60589.5 gal
